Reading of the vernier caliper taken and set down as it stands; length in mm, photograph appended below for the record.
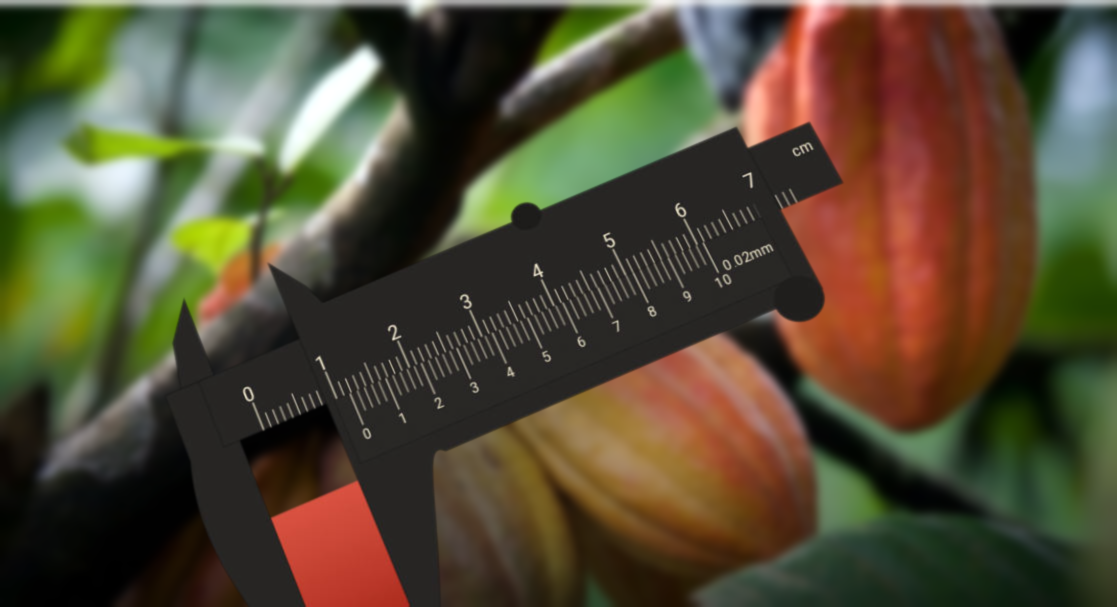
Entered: 11.8 mm
